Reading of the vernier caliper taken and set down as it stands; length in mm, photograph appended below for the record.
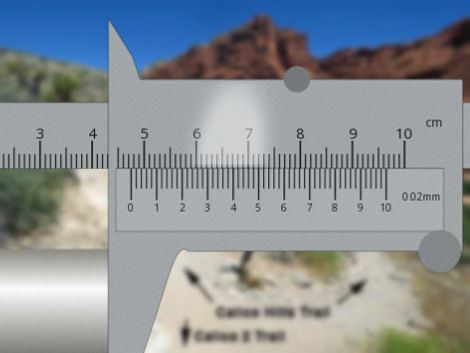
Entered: 47.5 mm
